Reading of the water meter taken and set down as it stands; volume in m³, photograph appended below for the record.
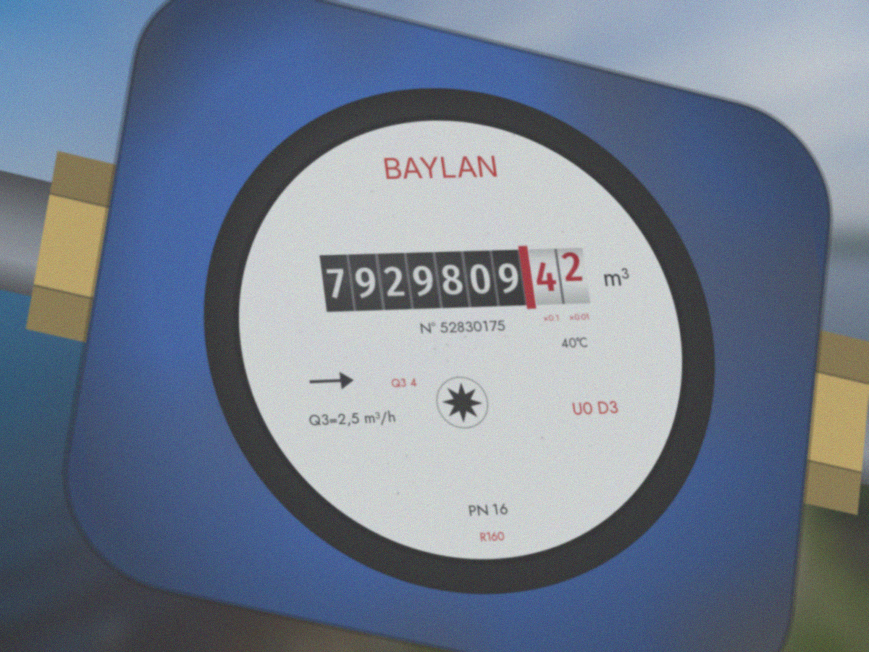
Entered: 7929809.42 m³
